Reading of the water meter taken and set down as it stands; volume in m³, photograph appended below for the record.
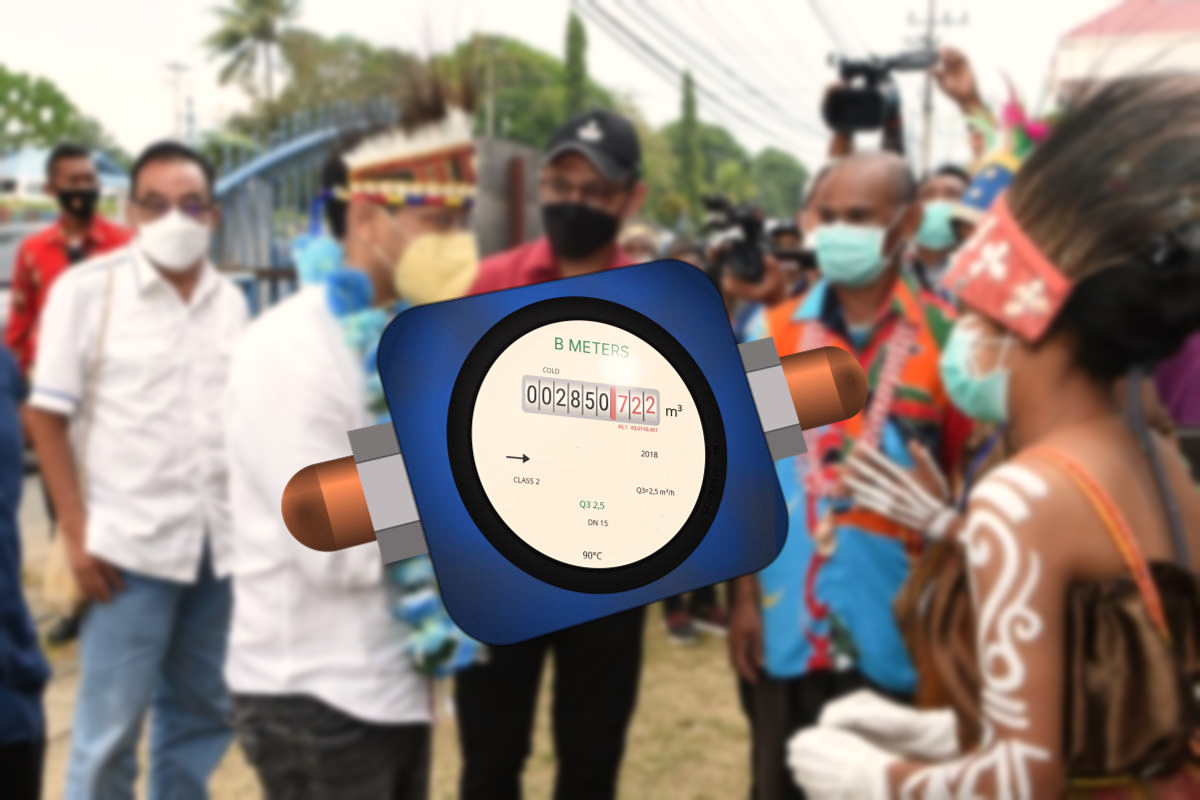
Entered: 2850.722 m³
